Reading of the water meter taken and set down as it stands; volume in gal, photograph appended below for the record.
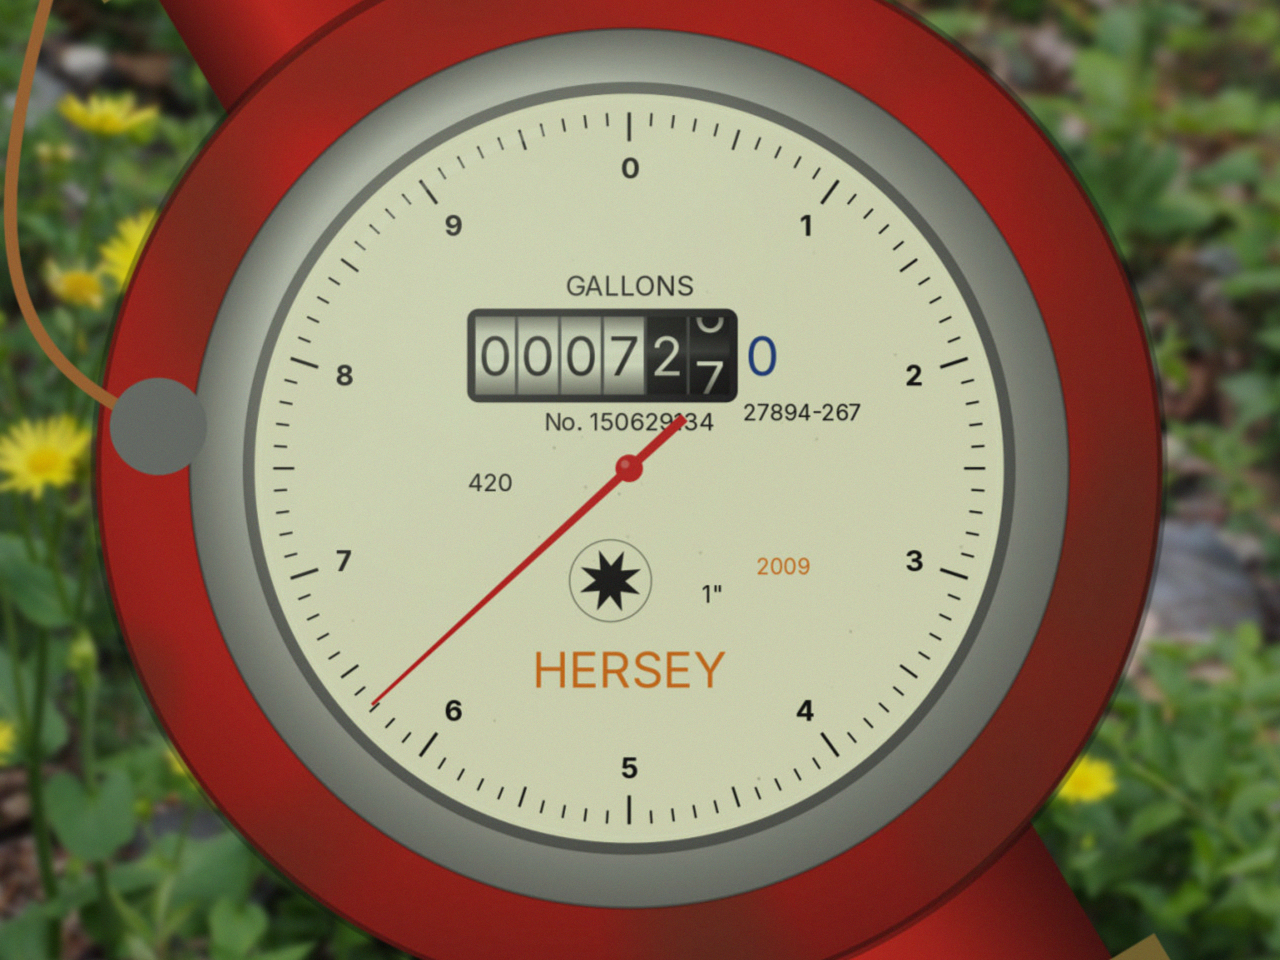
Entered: 7266.3 gal
